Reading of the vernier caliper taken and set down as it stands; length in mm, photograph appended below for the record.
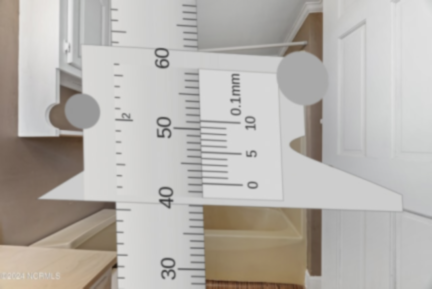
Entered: 42.2 mm
